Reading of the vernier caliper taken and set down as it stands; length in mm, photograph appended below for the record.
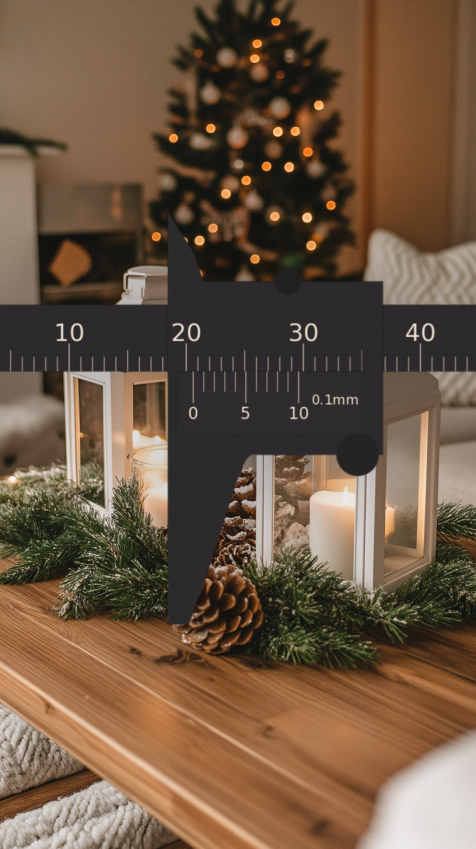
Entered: 20.6 mm
